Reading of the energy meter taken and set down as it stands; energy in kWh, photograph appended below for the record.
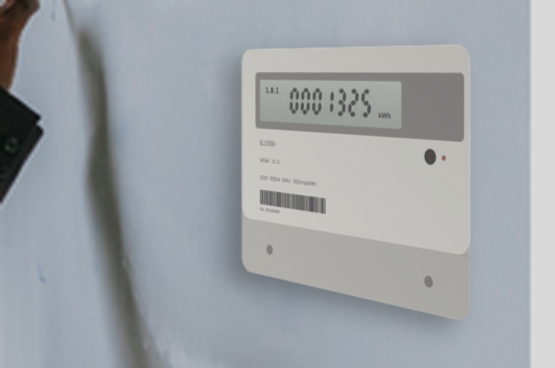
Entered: 1325 kWh
